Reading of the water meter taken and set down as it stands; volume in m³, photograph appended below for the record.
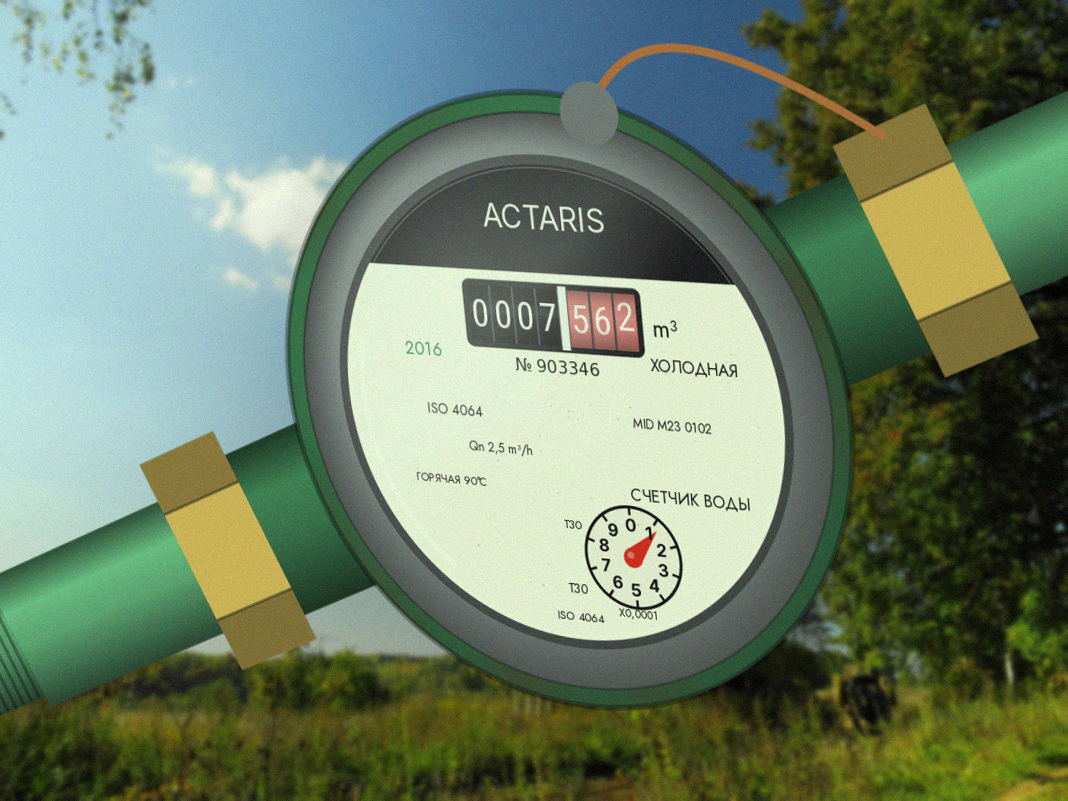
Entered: 7.5621 m³
